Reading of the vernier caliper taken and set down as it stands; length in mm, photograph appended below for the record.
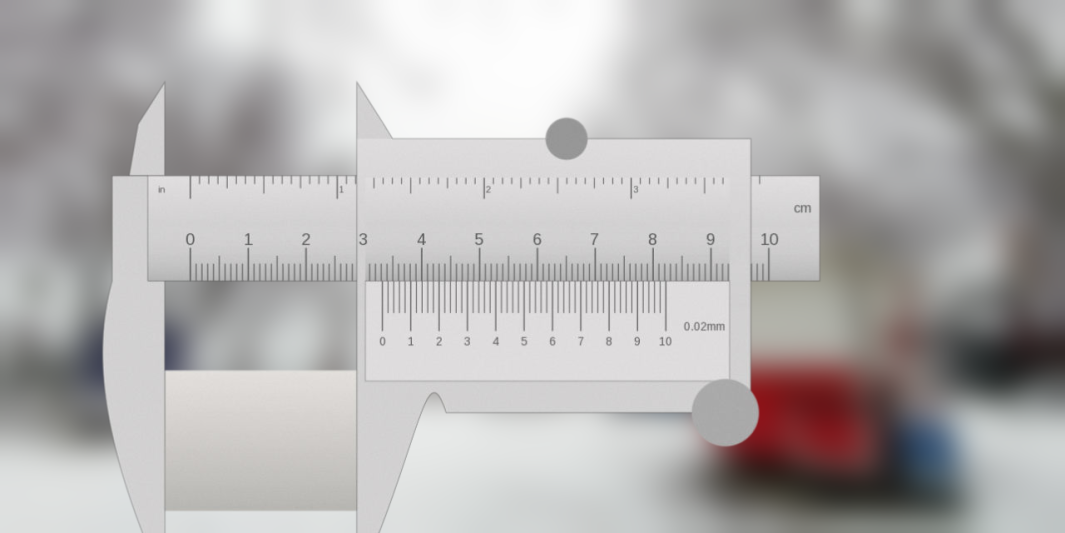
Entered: 33.2 mm
